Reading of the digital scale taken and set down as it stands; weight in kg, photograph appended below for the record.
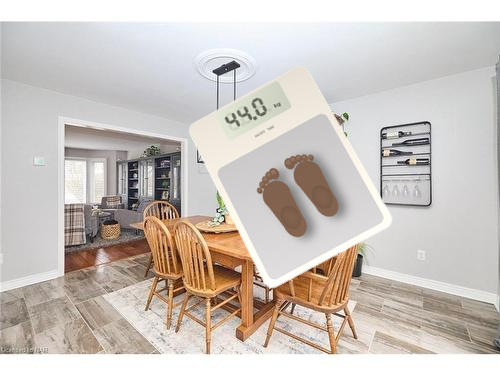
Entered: 44.0 kg
